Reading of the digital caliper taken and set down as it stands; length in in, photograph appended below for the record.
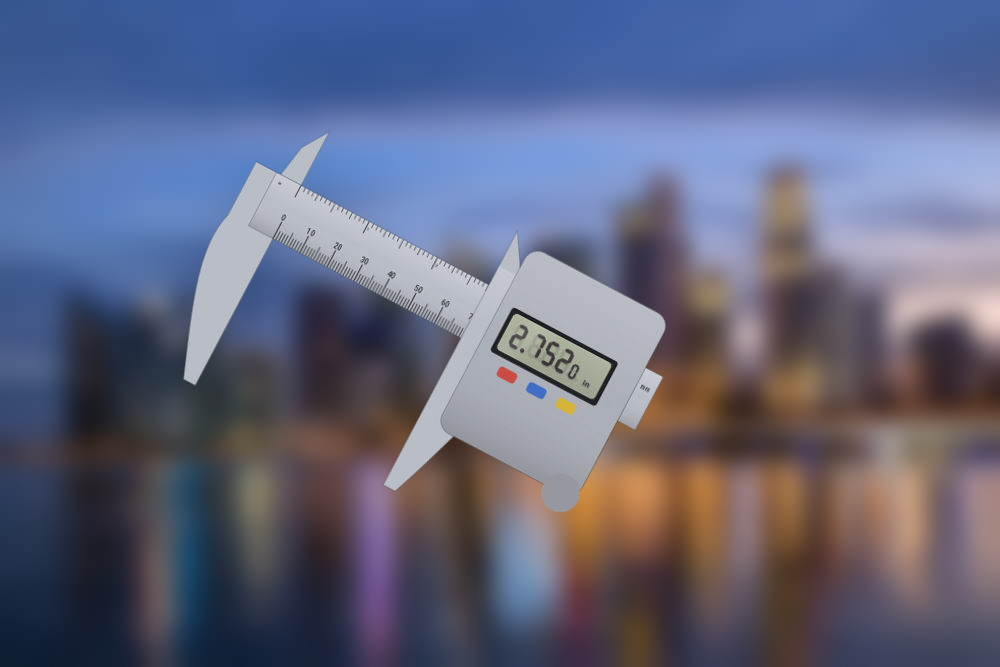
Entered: 2.7520 in
